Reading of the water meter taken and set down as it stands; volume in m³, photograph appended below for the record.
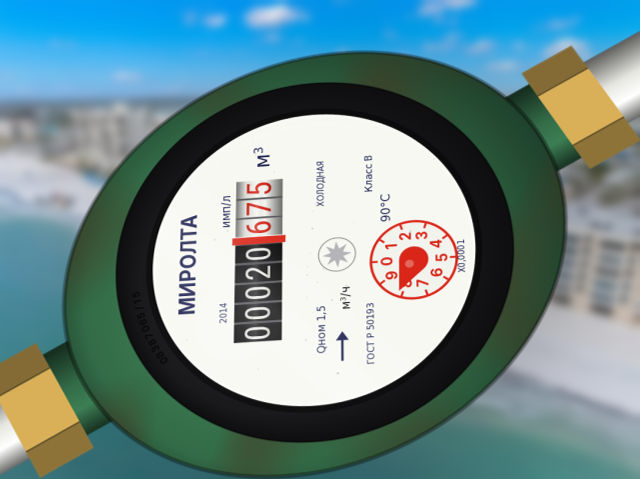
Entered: 20.6758 m³
